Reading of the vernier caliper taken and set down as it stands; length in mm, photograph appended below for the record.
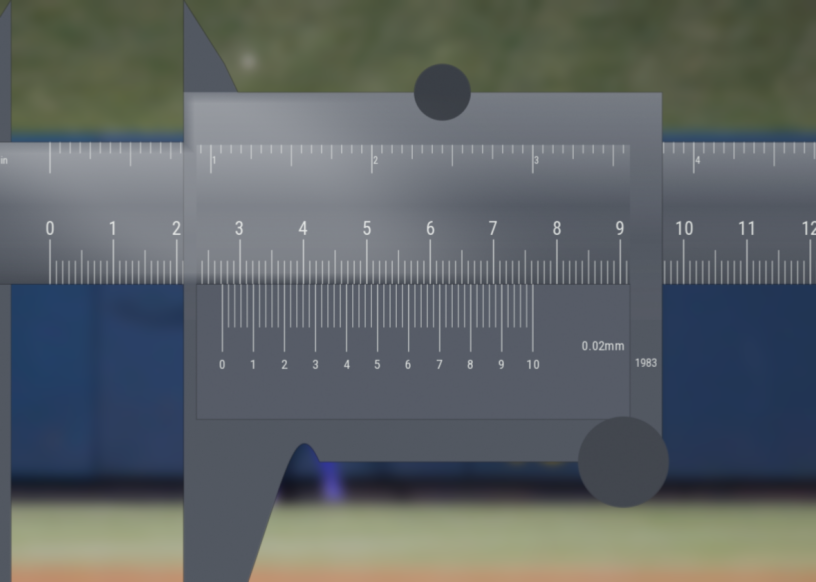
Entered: 27.2 mm
